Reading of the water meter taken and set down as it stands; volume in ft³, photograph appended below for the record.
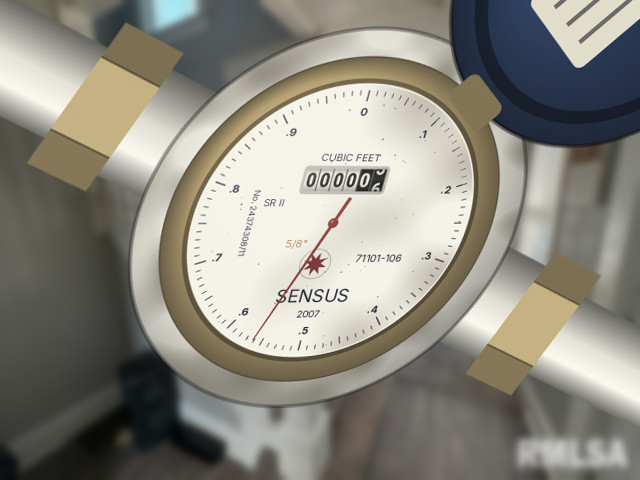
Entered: 5.56 ft³
